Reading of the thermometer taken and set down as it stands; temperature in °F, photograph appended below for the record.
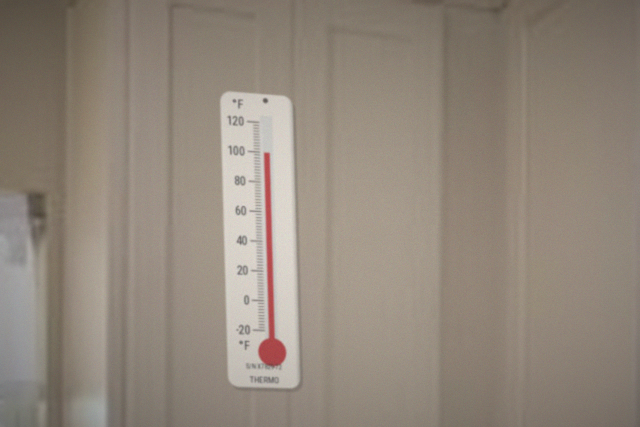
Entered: 100 °F
